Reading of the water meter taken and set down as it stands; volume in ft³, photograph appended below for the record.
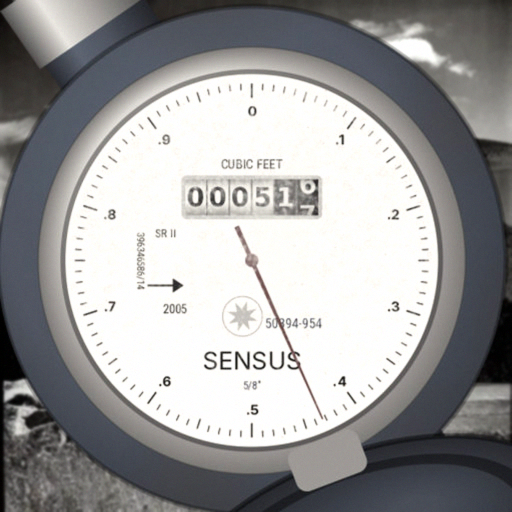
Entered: 516.43 ft³
